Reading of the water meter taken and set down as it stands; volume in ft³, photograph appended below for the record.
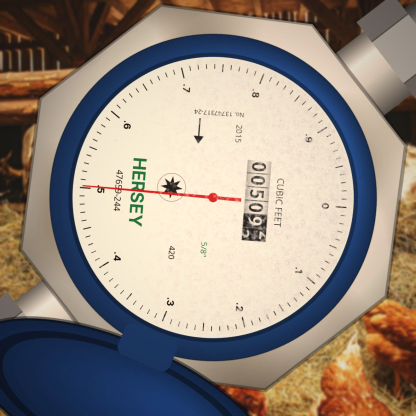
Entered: 5092.50 ft³
